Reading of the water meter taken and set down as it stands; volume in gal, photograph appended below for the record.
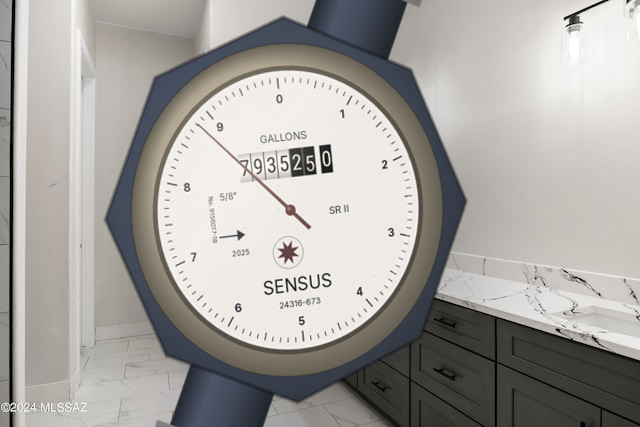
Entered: 7935248.8 gal
